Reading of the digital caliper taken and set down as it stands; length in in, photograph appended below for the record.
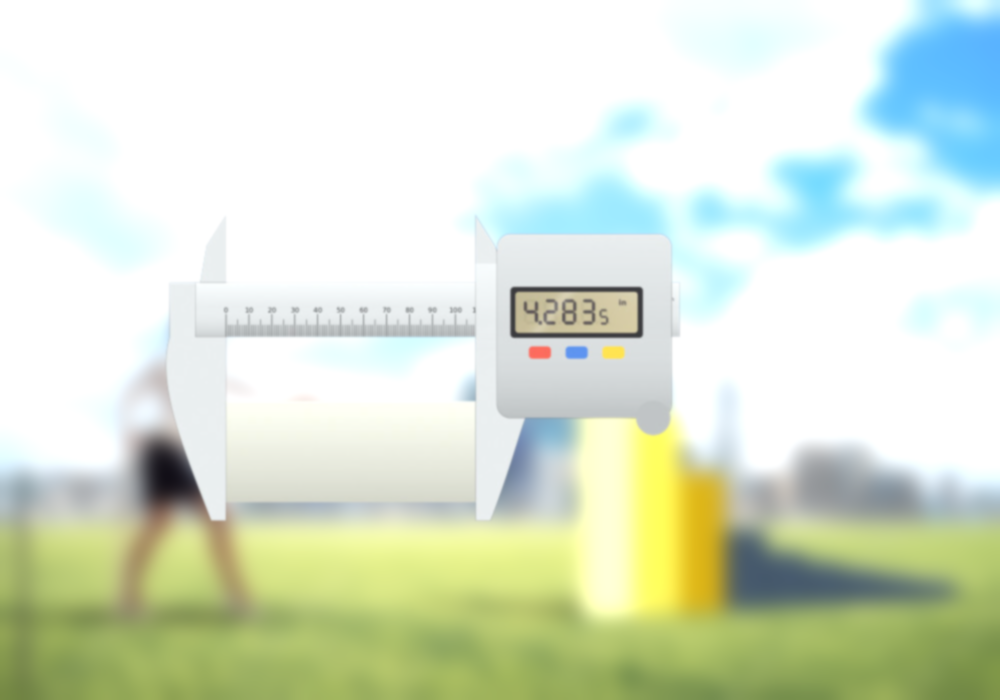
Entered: 4.2835 in
